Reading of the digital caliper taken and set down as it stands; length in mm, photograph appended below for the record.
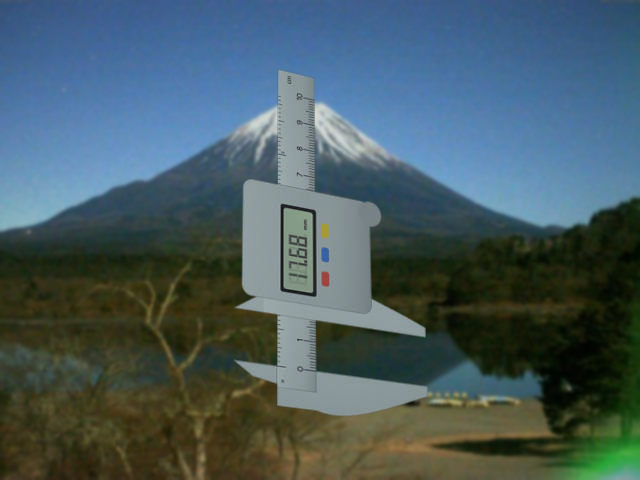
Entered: 17.68 mm
